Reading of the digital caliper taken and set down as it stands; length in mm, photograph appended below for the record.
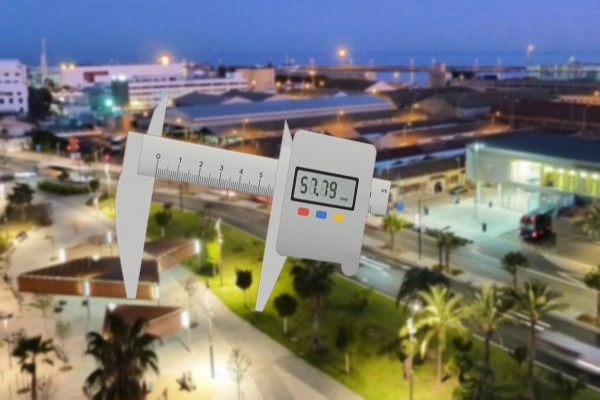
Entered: 57.79 mm
